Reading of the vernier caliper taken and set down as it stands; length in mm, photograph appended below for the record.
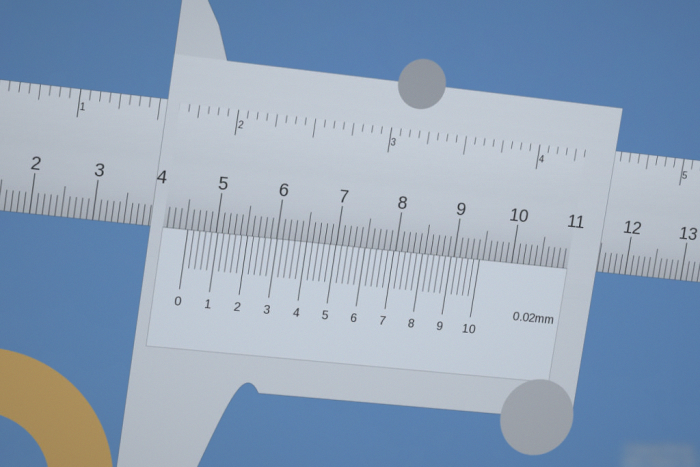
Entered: 45.4 mm
